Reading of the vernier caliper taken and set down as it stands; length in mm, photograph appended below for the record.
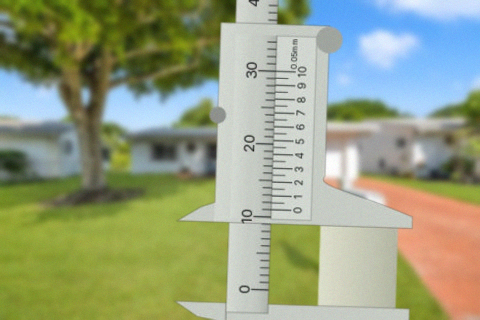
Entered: 11.0 mm
